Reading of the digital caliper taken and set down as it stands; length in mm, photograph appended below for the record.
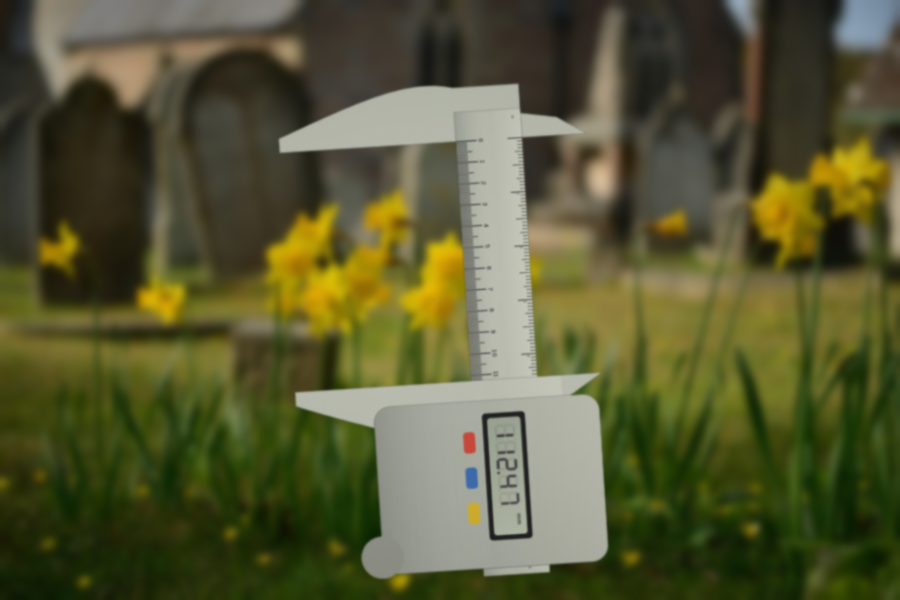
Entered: 112.47 mm
